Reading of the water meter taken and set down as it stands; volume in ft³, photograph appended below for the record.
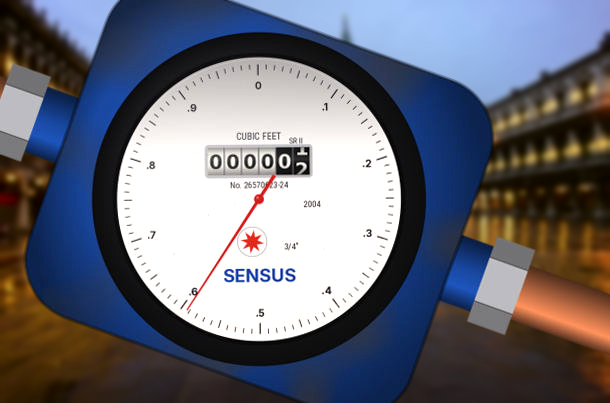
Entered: 1.59 ft³
